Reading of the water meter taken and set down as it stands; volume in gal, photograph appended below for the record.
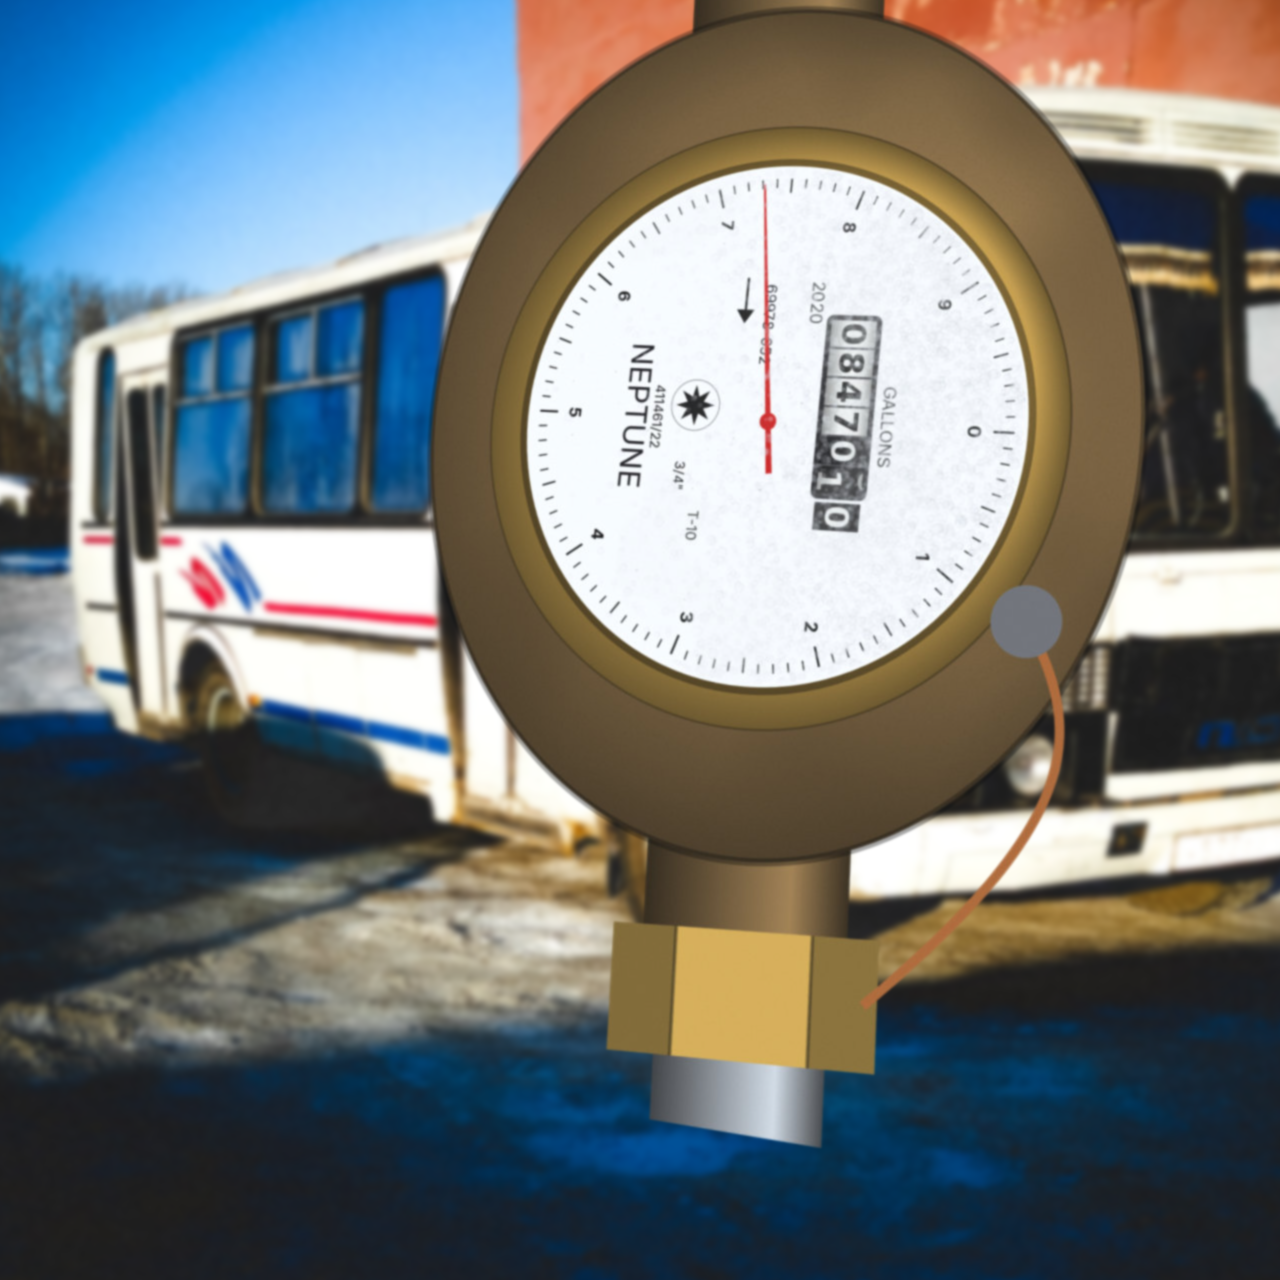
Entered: 847007.3 gal
